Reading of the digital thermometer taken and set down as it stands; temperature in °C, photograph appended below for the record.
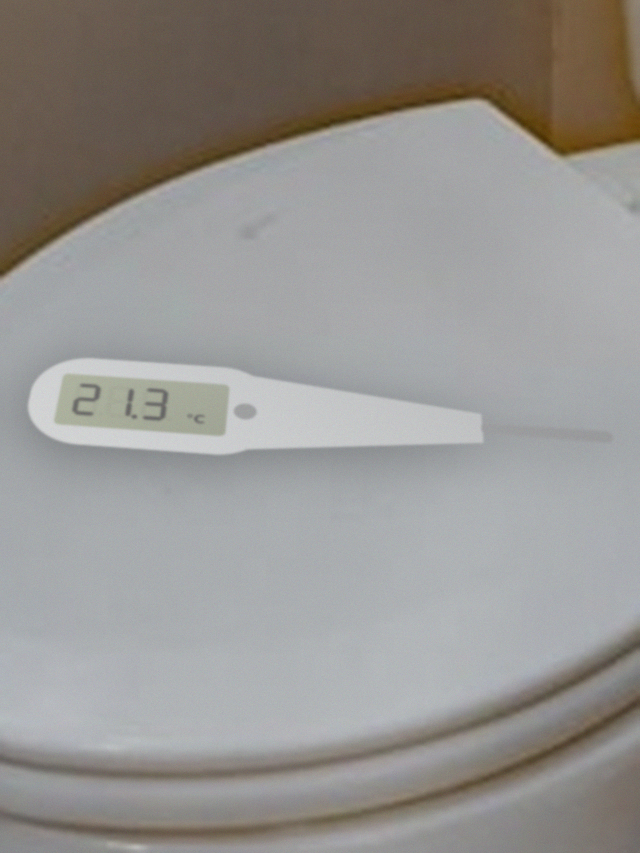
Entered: 21.3 °C
